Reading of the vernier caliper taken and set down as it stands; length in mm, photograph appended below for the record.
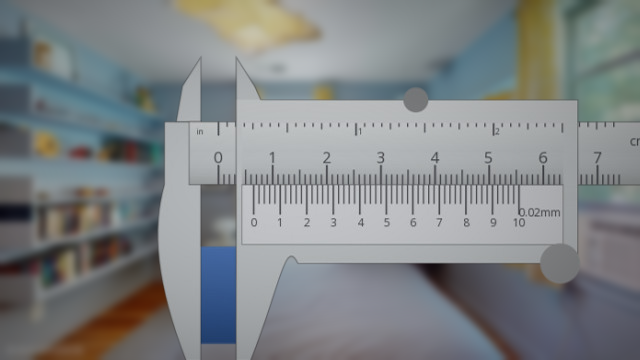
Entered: 6.5 mm
